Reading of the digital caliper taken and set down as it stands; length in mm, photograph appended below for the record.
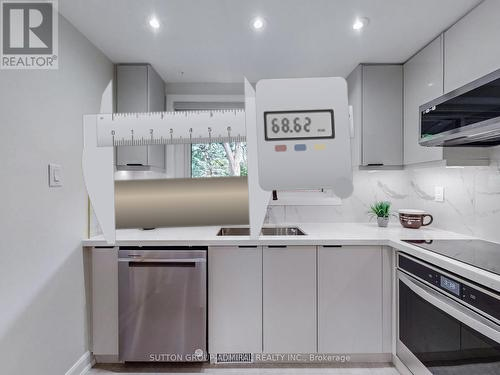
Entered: 68.62 mm
